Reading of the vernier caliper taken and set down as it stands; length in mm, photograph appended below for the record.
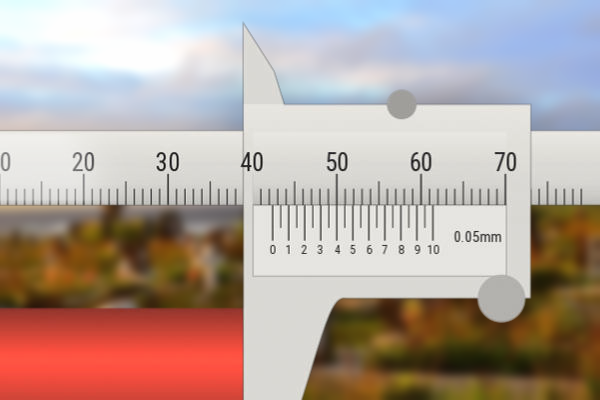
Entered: 42.4 mm
